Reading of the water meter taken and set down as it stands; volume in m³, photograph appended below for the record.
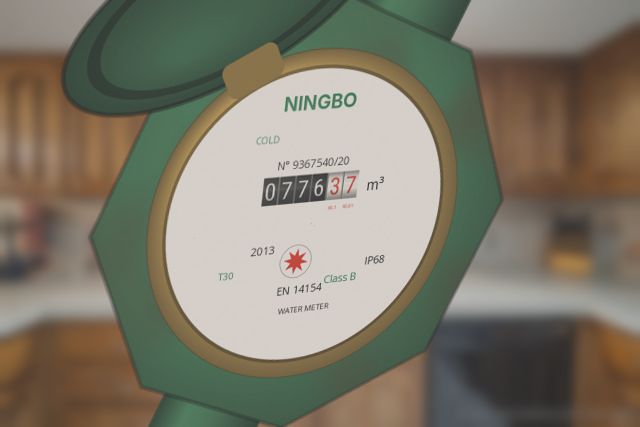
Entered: 776.37 m³
